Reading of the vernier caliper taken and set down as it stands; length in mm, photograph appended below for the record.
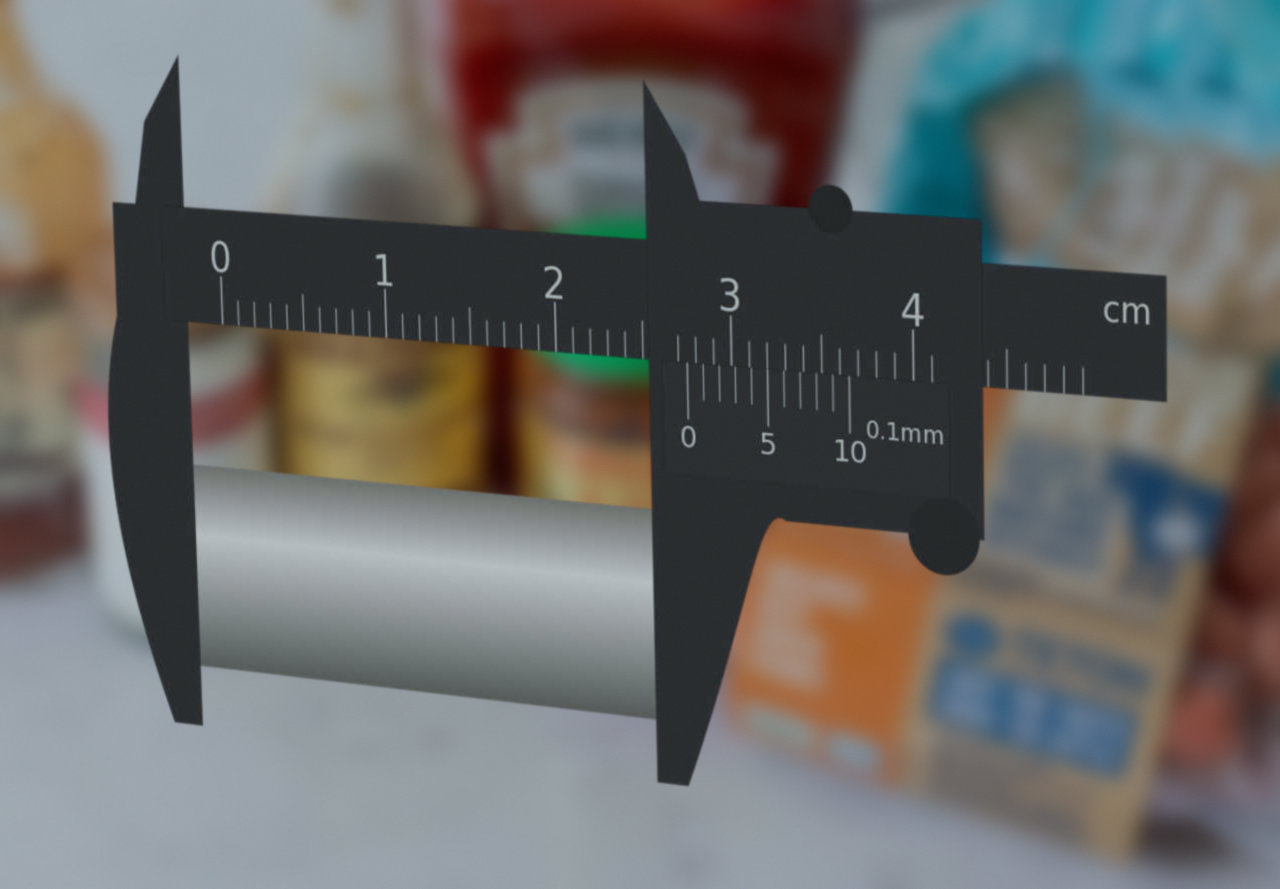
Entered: 27.5 mm
